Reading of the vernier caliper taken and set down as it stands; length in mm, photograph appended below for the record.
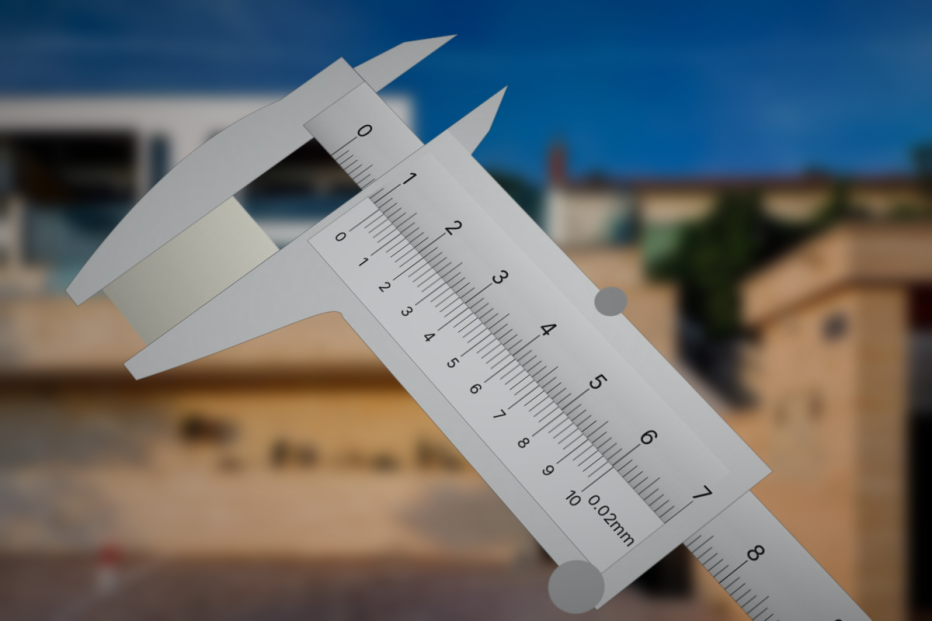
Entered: 11.2 mm
